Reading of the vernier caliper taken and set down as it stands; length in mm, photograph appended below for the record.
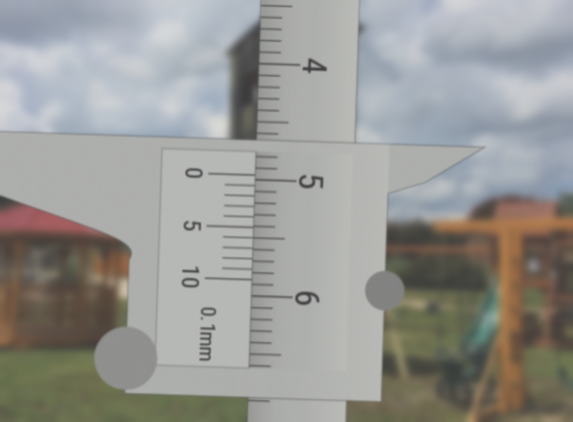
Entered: 49.6 mm
